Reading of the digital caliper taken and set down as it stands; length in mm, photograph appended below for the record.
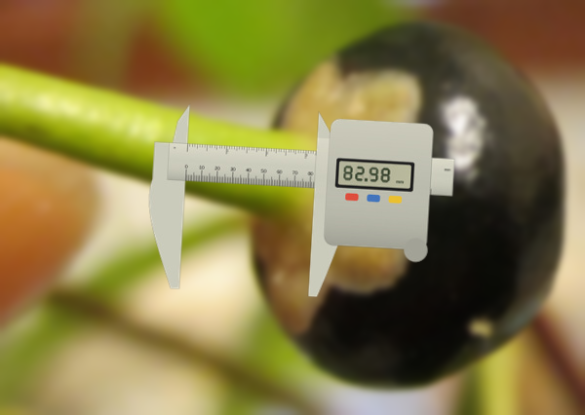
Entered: 82.98 mm
